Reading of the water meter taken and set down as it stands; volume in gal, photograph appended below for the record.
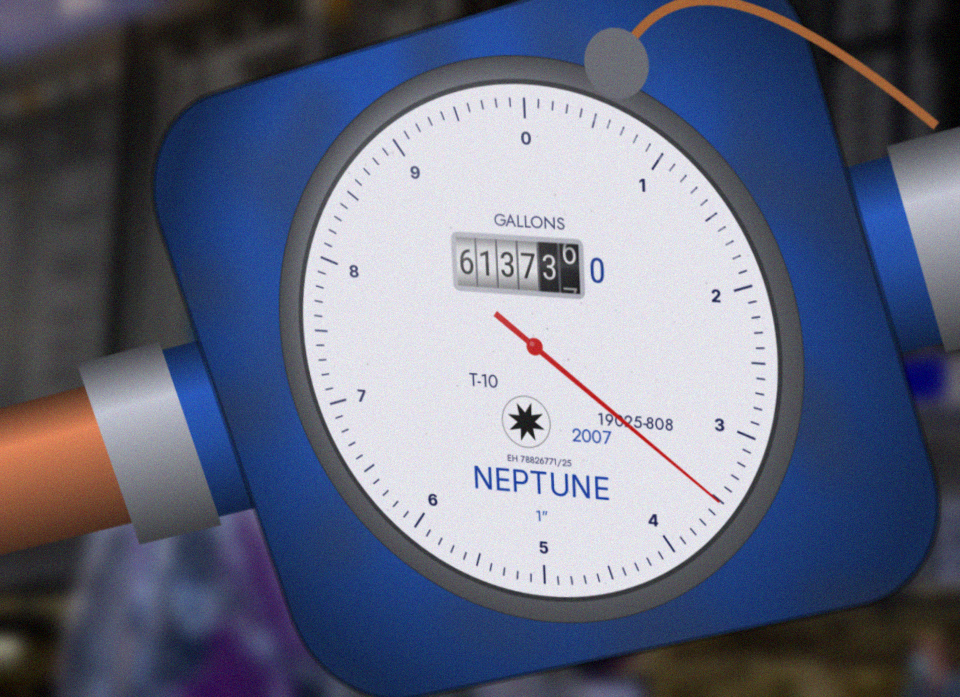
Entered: 6137363.5 gal
